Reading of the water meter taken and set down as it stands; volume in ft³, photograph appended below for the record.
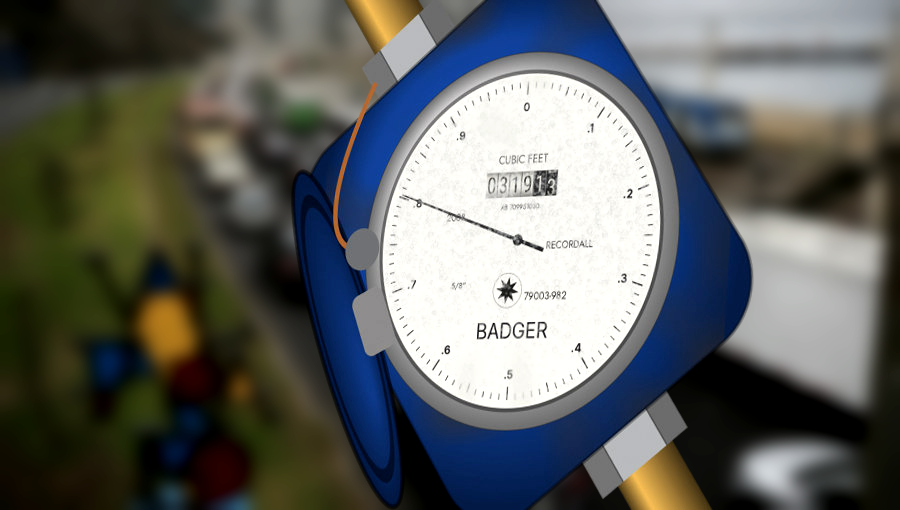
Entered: 31912.80 ft³
